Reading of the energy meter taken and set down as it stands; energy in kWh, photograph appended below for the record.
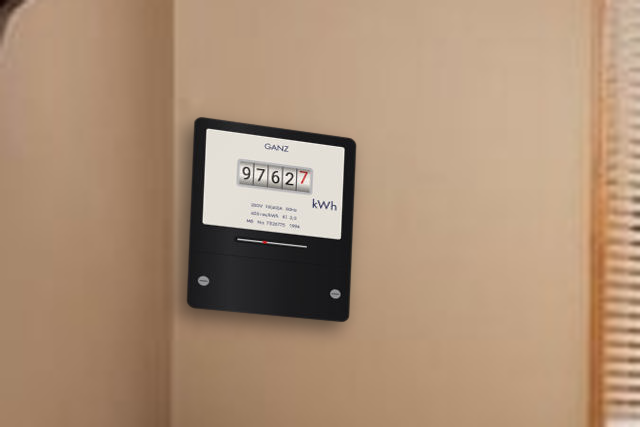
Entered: 9762.7 kWh
